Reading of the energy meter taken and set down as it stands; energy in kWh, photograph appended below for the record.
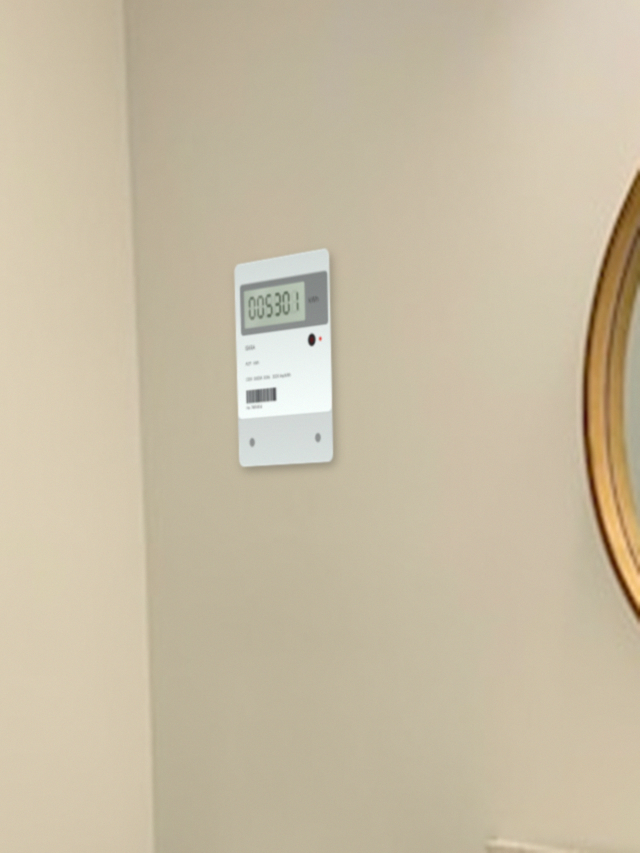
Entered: 5301 kWh
